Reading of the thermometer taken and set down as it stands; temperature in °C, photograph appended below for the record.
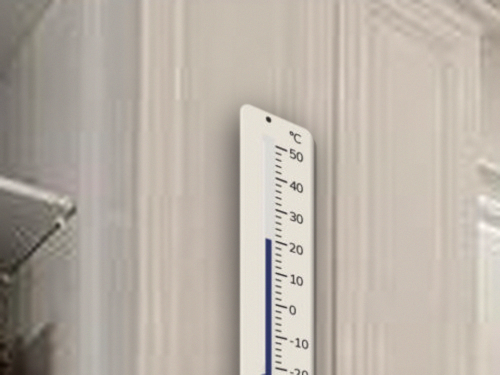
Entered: 20 °C
